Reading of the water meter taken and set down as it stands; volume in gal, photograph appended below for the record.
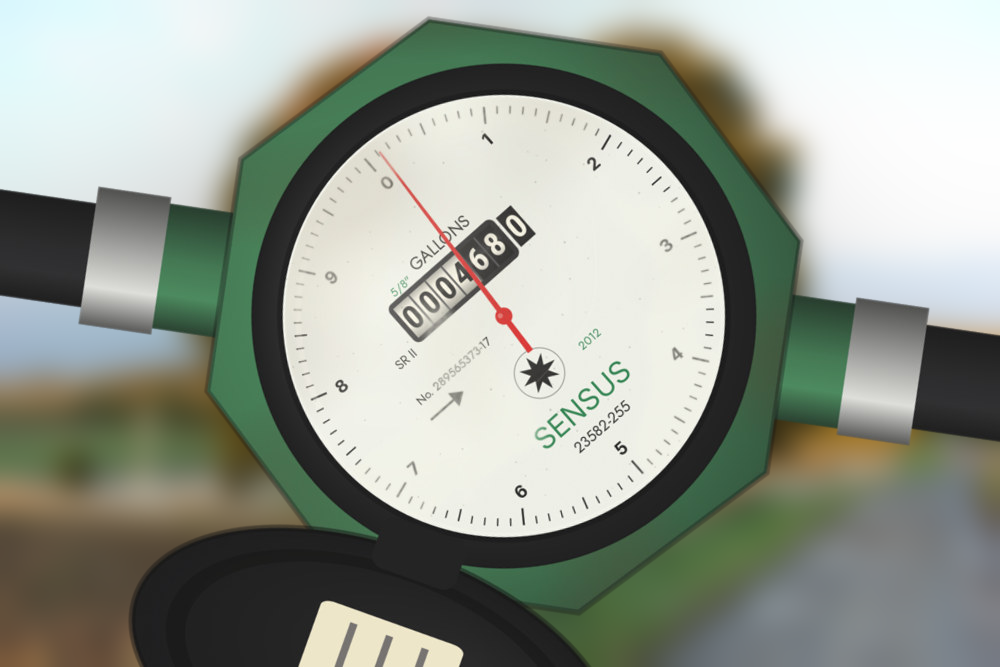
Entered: 4680.1 gal
